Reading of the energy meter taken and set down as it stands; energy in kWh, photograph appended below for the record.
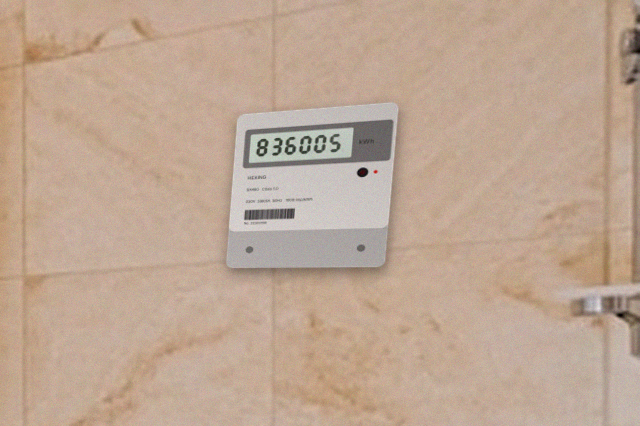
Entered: 836005 kWh
